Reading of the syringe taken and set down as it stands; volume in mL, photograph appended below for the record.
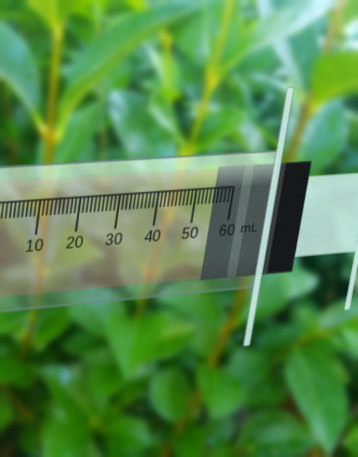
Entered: 55 mL
